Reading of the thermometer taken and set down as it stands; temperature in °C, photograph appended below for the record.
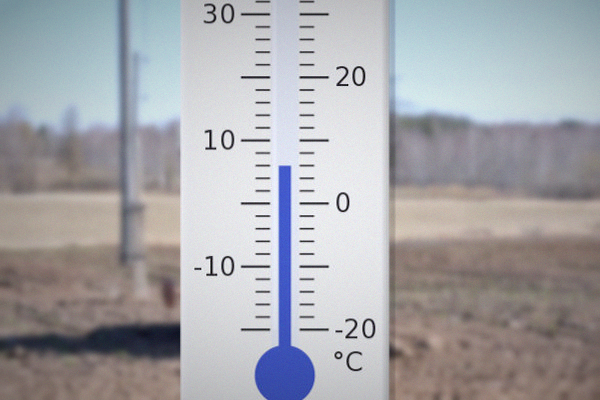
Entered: 6 °C
